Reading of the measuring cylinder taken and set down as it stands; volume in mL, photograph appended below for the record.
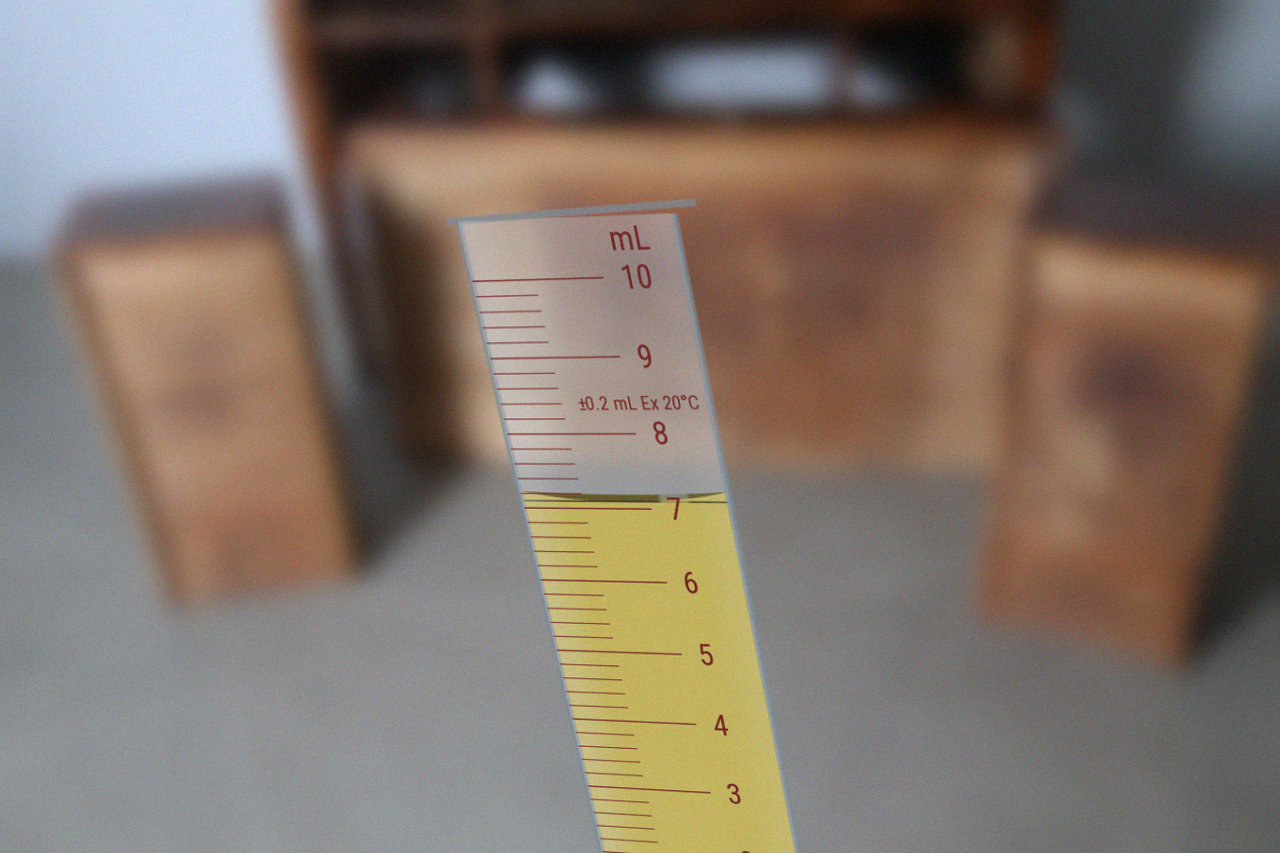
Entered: 7.1 mL
